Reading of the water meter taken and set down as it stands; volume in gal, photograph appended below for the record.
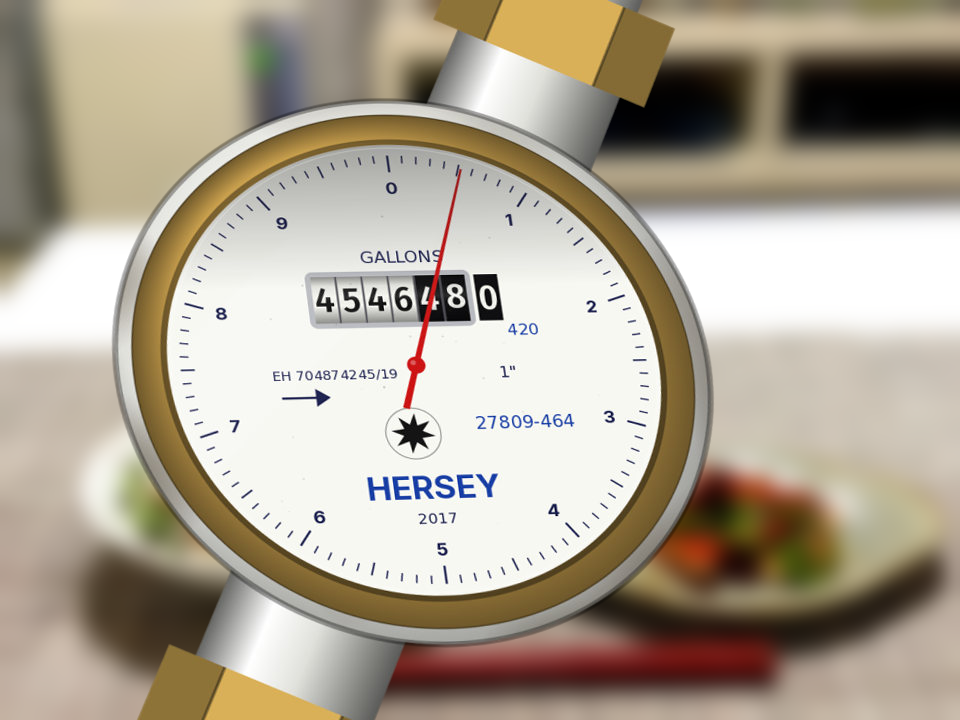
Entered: 4546480.5 gal
